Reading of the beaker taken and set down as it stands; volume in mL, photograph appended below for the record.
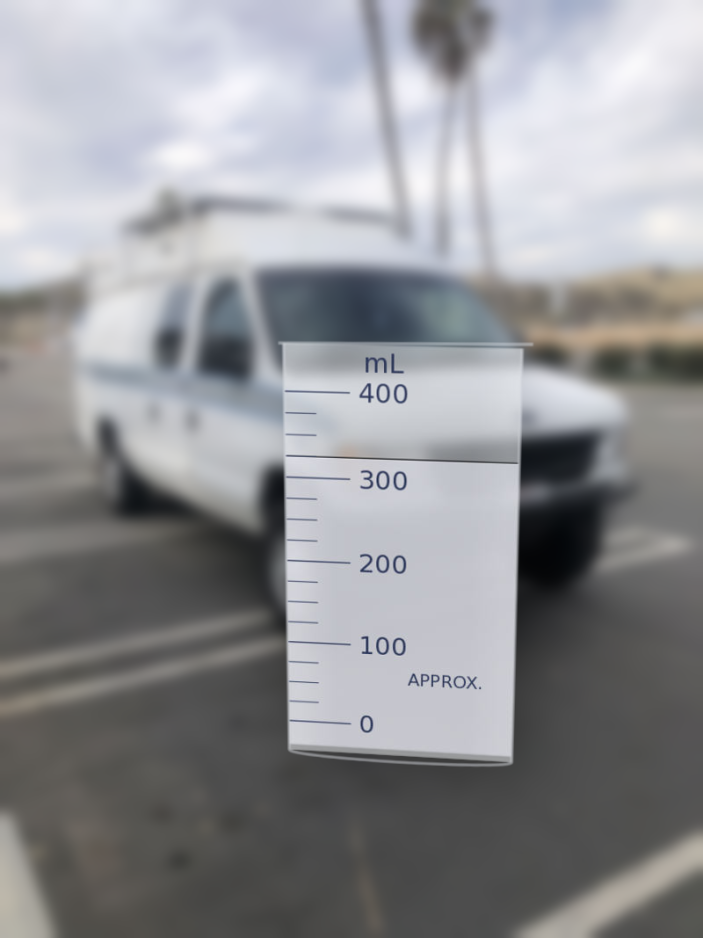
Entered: 325 mL
